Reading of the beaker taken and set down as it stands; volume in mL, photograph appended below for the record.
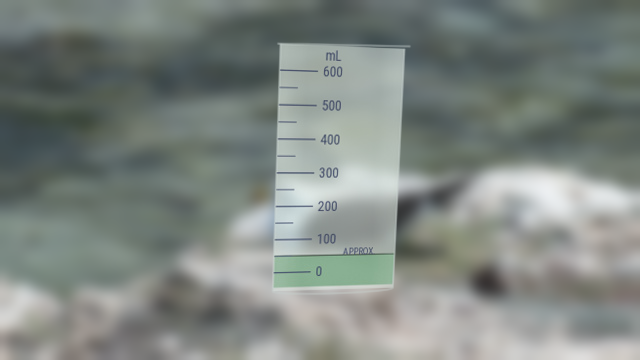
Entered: 50 mL
